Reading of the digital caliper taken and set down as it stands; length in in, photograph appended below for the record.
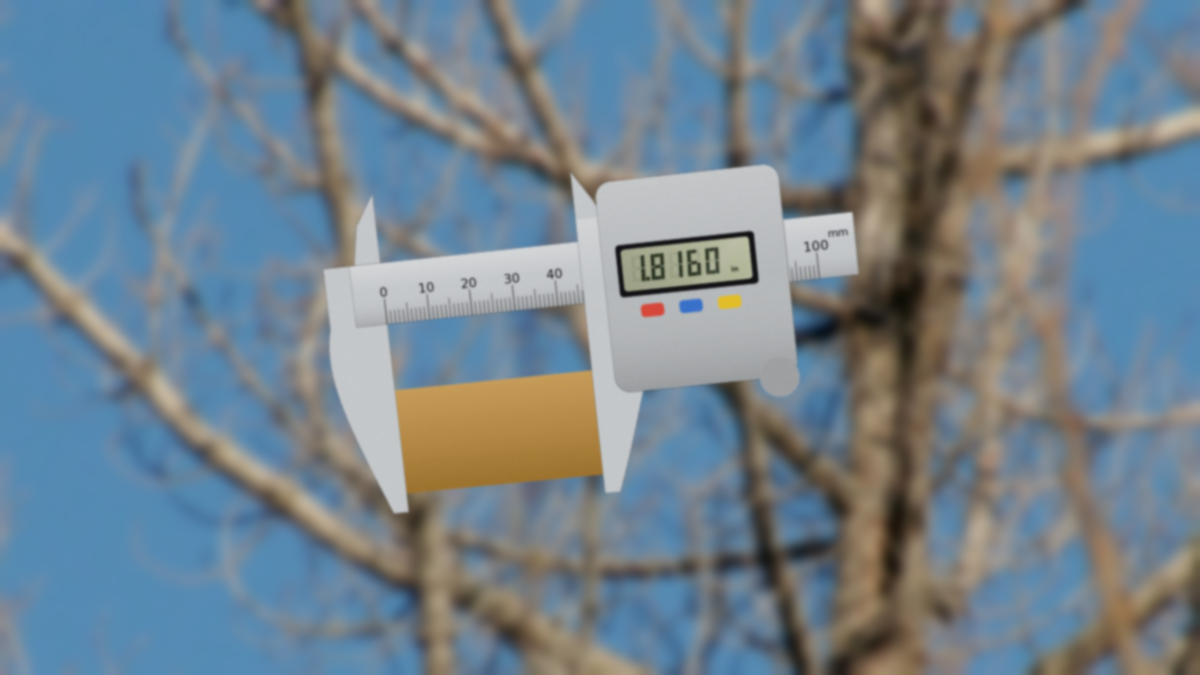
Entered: 1.8160 in
